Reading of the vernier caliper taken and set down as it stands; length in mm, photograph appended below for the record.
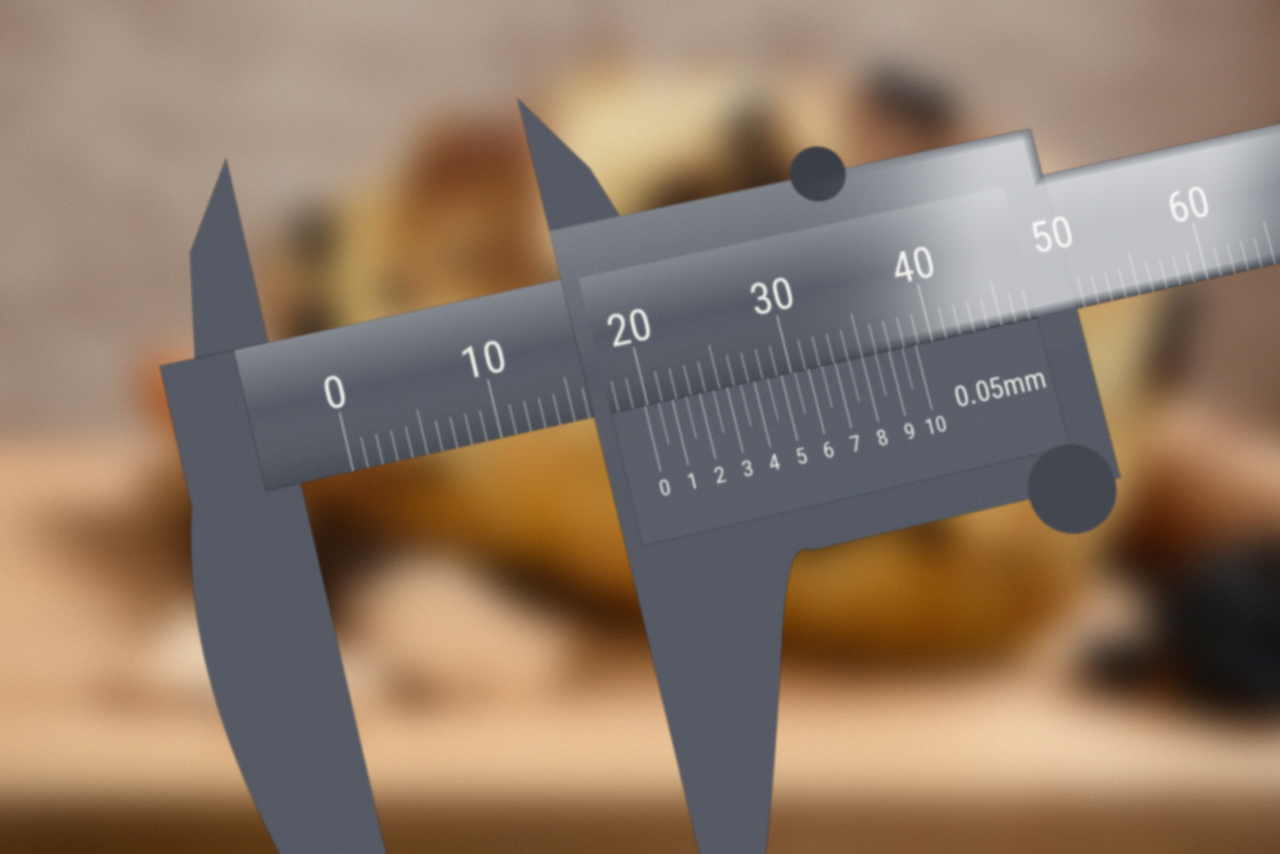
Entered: 19.8 mm
